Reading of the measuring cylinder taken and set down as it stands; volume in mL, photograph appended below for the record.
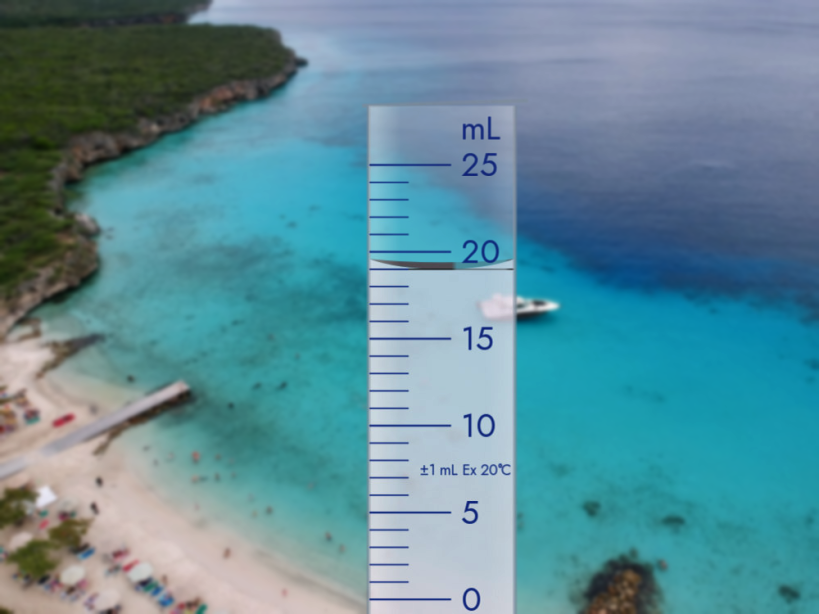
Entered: 19 mL
